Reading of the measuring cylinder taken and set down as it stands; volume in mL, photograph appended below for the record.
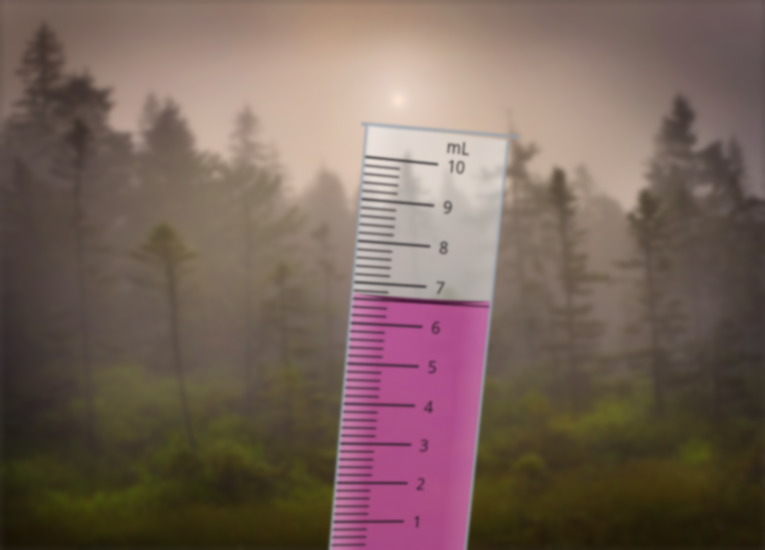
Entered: 6.6 mL
